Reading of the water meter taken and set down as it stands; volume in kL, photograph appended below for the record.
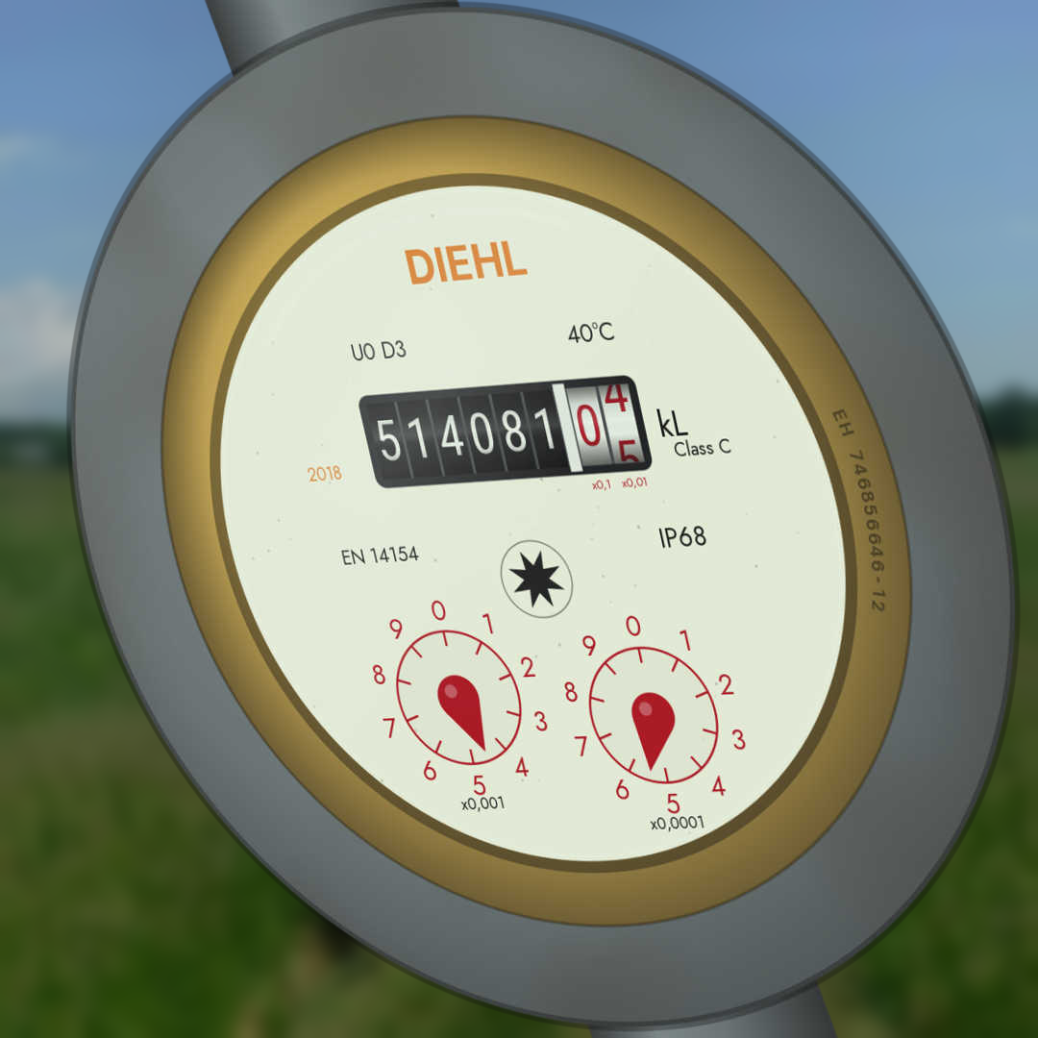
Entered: 514081.0445 kL
